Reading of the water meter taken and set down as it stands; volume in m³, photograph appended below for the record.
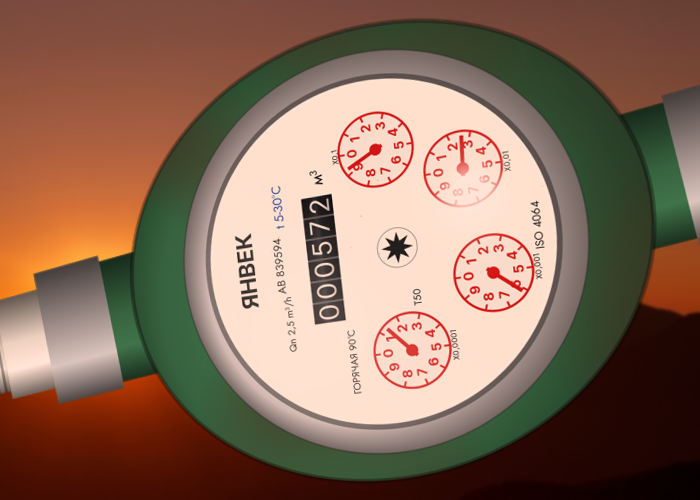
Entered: 571.9261 m³
